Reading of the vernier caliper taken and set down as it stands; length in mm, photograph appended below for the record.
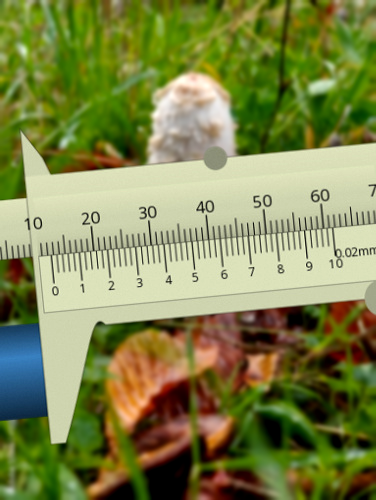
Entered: 12.6 mm
